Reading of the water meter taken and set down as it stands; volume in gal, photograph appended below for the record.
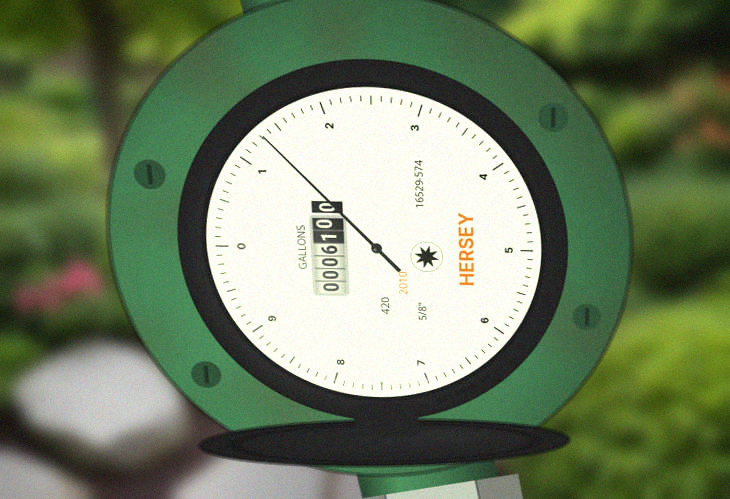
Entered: 6101.3 gal
